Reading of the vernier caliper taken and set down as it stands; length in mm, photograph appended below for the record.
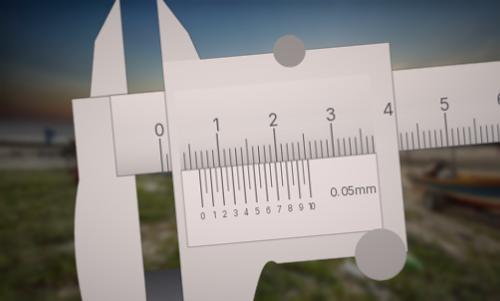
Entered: 6.4 mm
